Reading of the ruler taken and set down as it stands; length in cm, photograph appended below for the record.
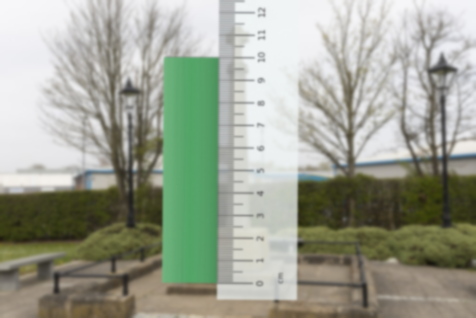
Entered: 10 cm
